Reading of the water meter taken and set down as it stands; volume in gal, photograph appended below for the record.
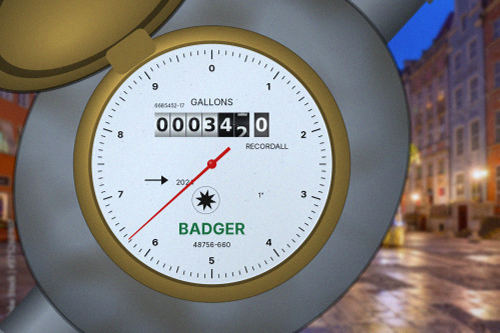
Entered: 3416.3 gal
